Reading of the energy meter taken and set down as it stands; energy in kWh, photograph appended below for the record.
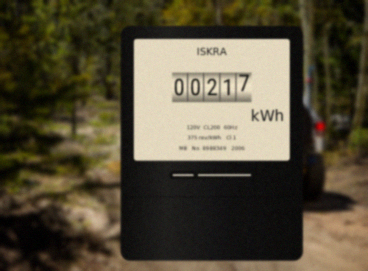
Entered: 217 kWh
